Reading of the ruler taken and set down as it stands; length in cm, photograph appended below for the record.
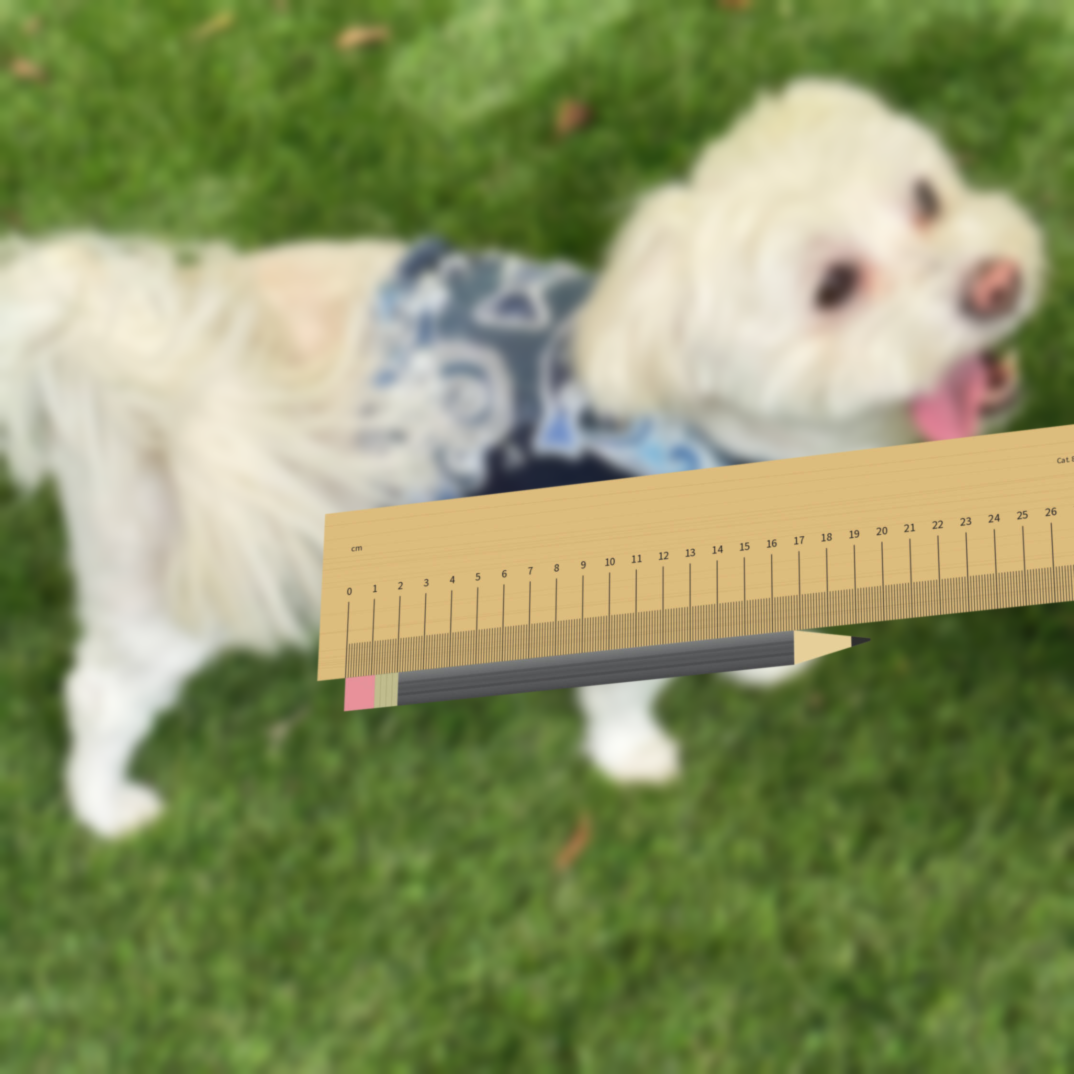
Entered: 19.5 cm
